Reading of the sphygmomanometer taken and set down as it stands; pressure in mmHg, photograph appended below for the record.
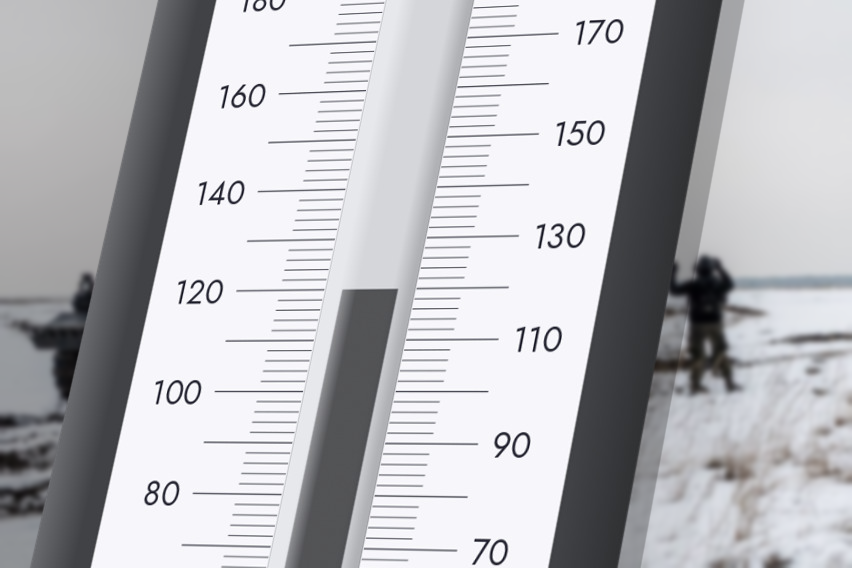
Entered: 120 mmHg
